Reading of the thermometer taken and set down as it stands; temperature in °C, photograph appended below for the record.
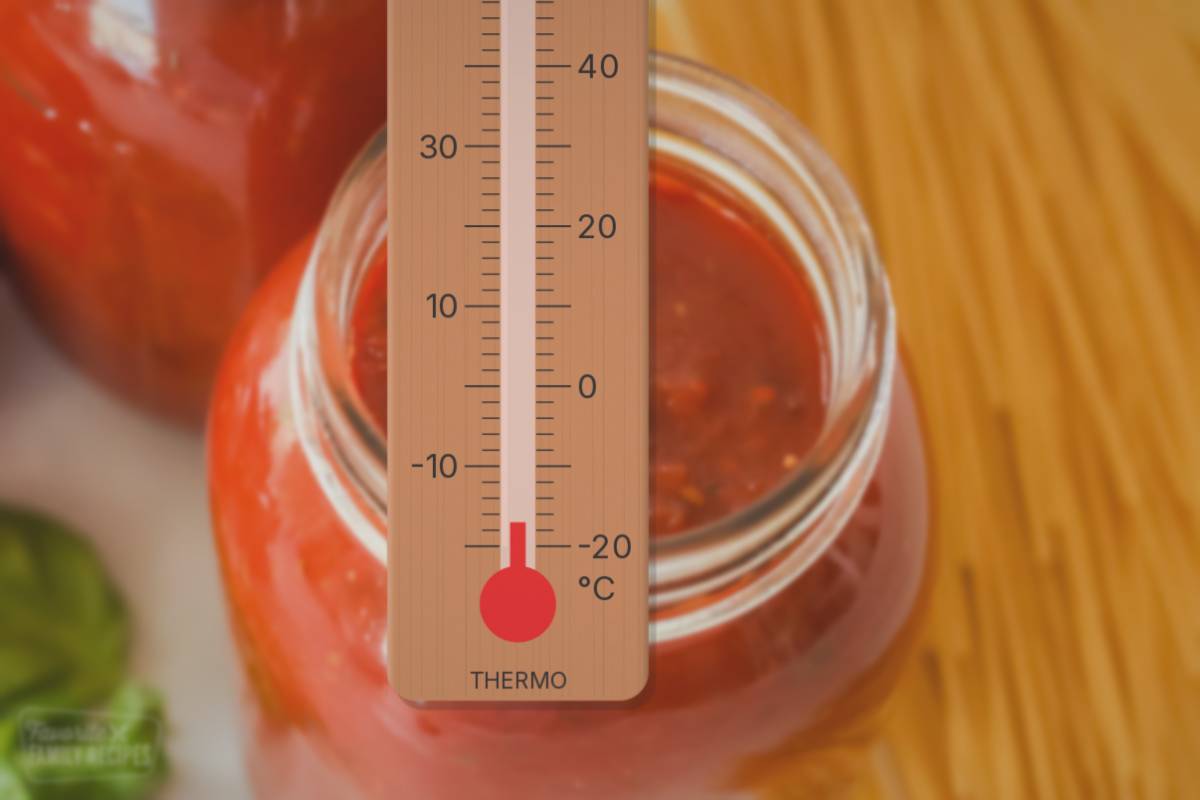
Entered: -17 °C
